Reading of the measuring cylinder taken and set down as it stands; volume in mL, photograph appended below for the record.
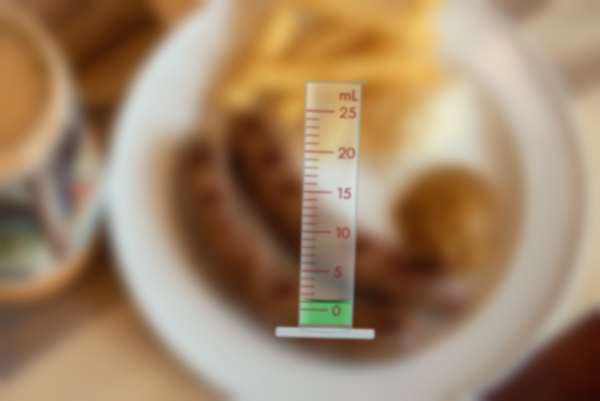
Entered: 1 mL
